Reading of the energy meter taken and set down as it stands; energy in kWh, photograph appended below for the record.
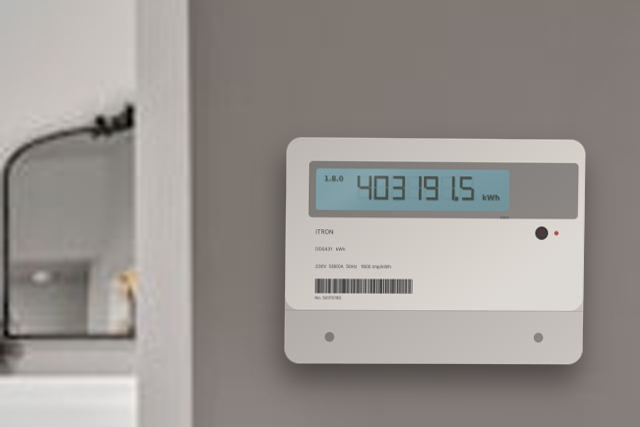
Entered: 403191.5 kWh
